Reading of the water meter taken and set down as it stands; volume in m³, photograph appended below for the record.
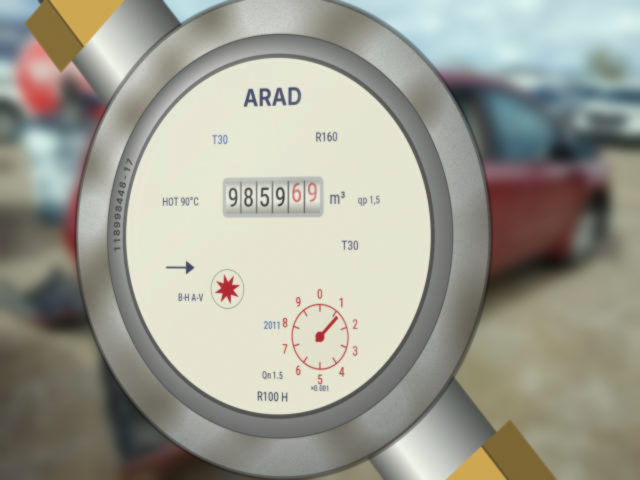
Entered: 9859.691 m³
